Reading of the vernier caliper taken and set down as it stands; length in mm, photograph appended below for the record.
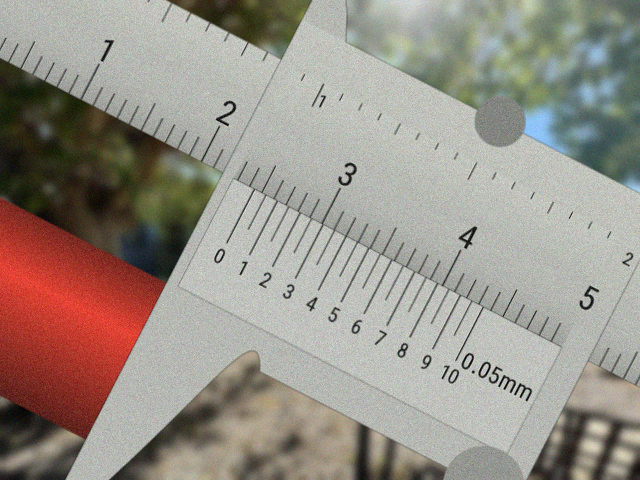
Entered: 24.4 mm
